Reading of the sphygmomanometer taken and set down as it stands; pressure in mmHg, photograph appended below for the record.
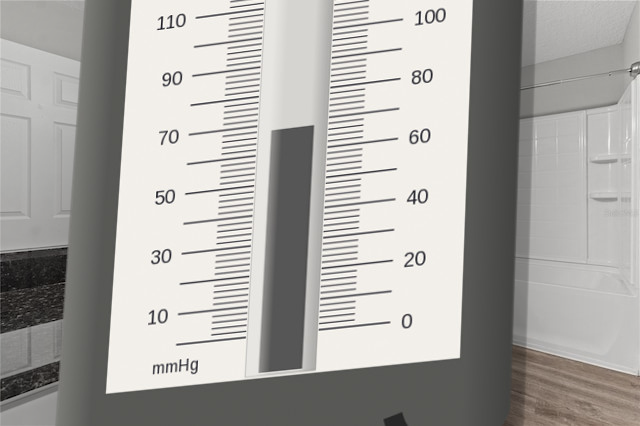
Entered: 68 mmHg
